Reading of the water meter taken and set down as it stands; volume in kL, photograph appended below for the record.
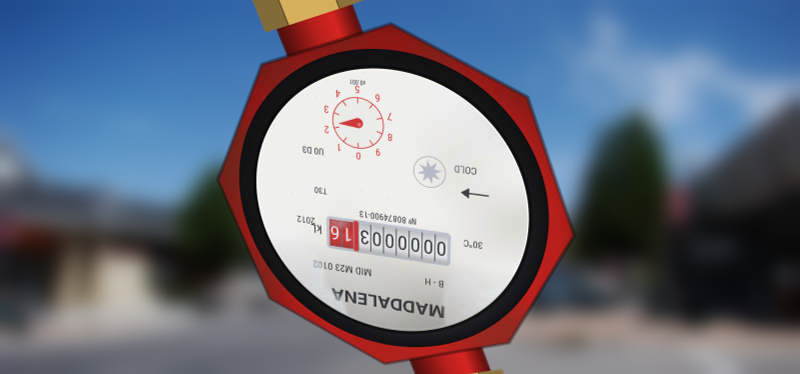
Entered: 3.162 kL
